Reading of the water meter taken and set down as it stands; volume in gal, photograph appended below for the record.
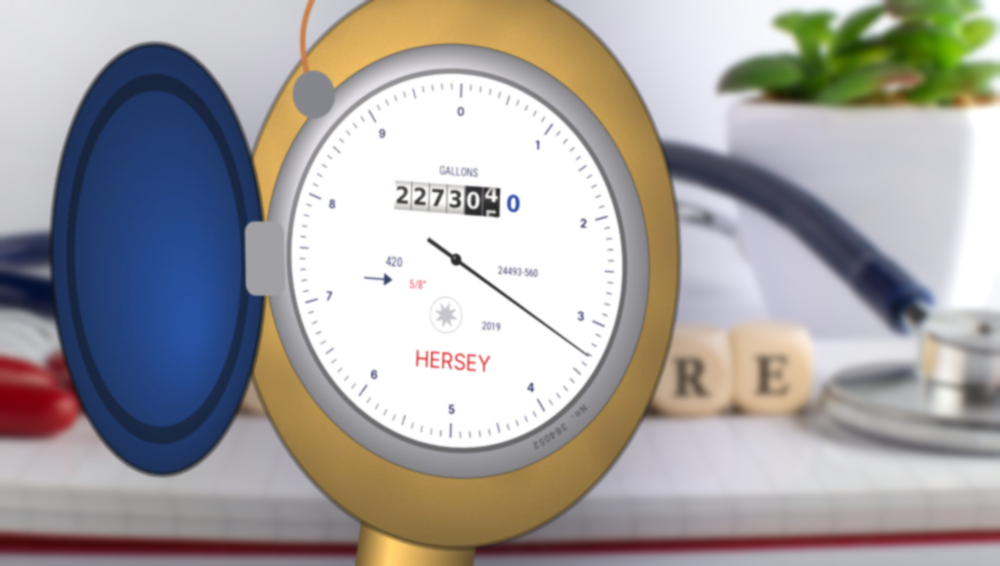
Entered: 2273043.3 gal
